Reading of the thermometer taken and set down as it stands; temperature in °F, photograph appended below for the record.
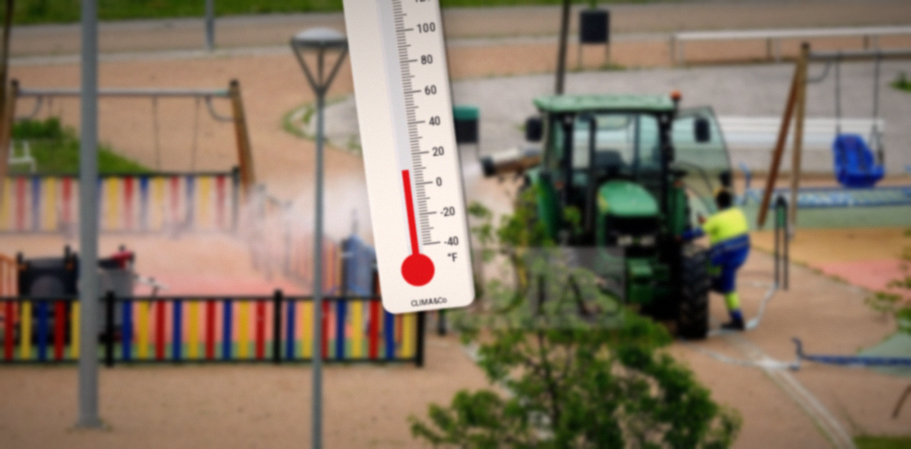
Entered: 10 °F
